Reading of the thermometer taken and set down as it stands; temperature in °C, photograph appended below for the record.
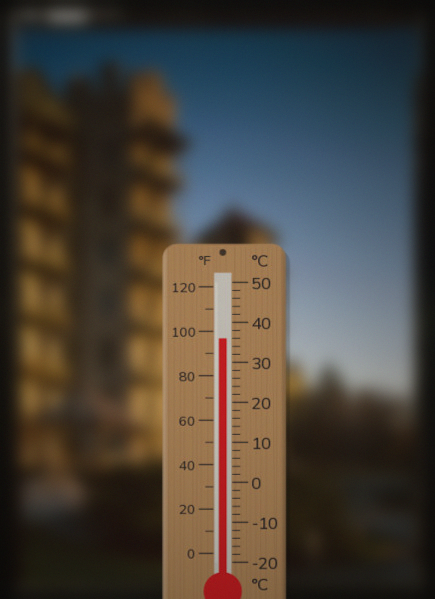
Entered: 36 °C
